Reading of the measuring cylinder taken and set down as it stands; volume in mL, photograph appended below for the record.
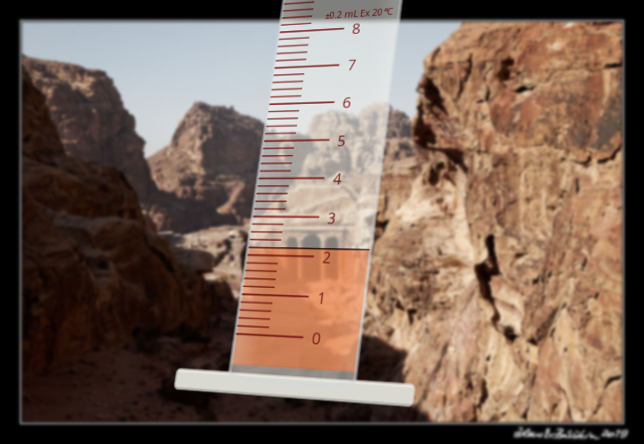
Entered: 2.2 mL
